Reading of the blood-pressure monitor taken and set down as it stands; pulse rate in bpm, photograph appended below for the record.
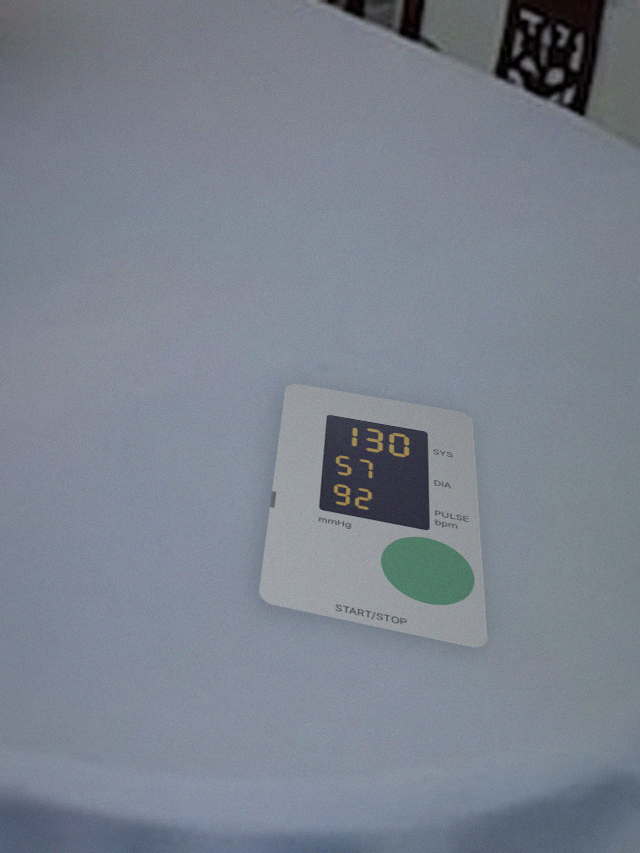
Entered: 92 bpm
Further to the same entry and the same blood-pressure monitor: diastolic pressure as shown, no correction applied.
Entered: 57 mmHg
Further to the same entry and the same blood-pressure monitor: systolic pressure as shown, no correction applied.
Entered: 130 mmHg
